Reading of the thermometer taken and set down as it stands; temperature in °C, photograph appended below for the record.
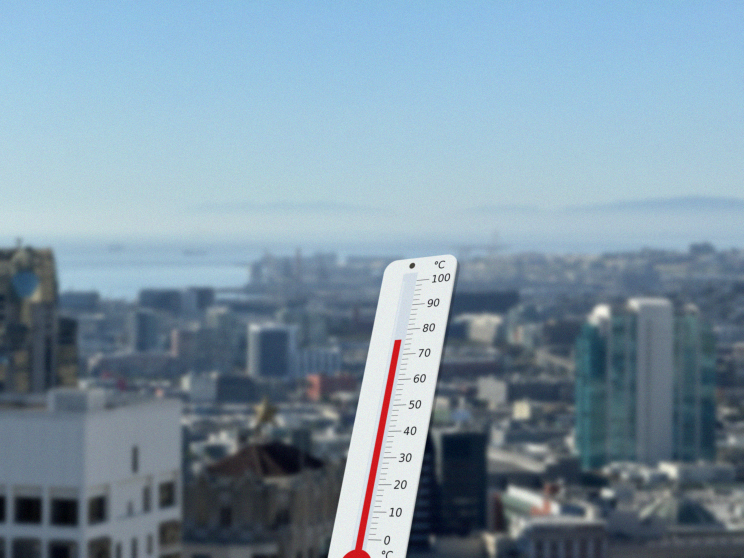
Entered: 76 °C
